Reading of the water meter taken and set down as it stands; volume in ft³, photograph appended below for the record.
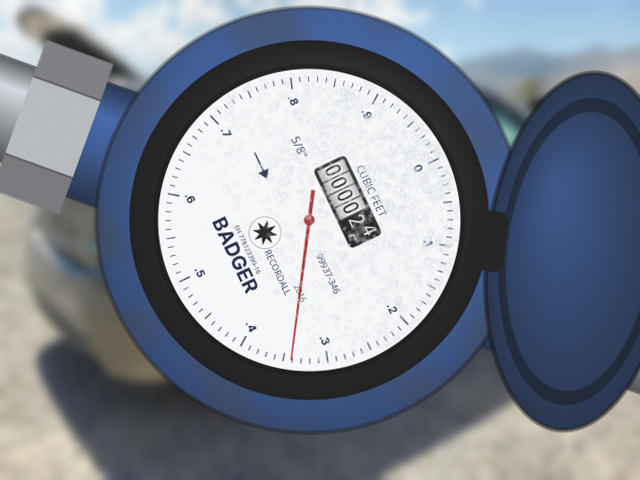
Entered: 24.34 ft³
